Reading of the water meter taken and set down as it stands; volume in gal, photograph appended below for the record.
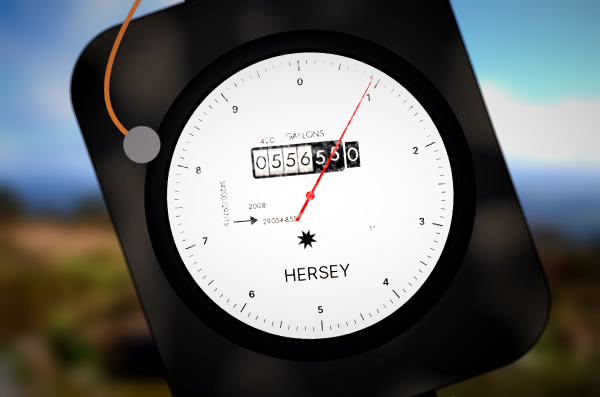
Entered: 556550.9 gal
